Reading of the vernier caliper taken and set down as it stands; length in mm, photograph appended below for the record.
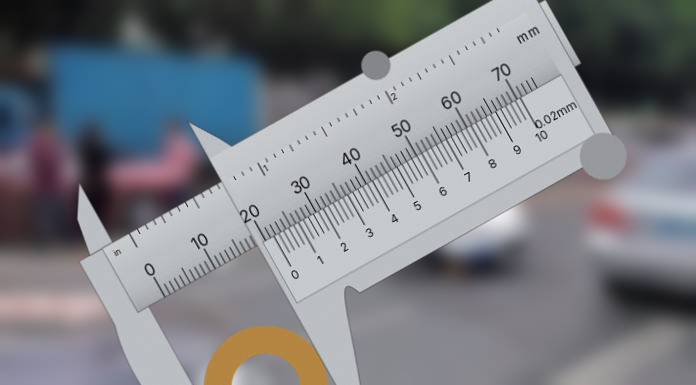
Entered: 21.6 mm
